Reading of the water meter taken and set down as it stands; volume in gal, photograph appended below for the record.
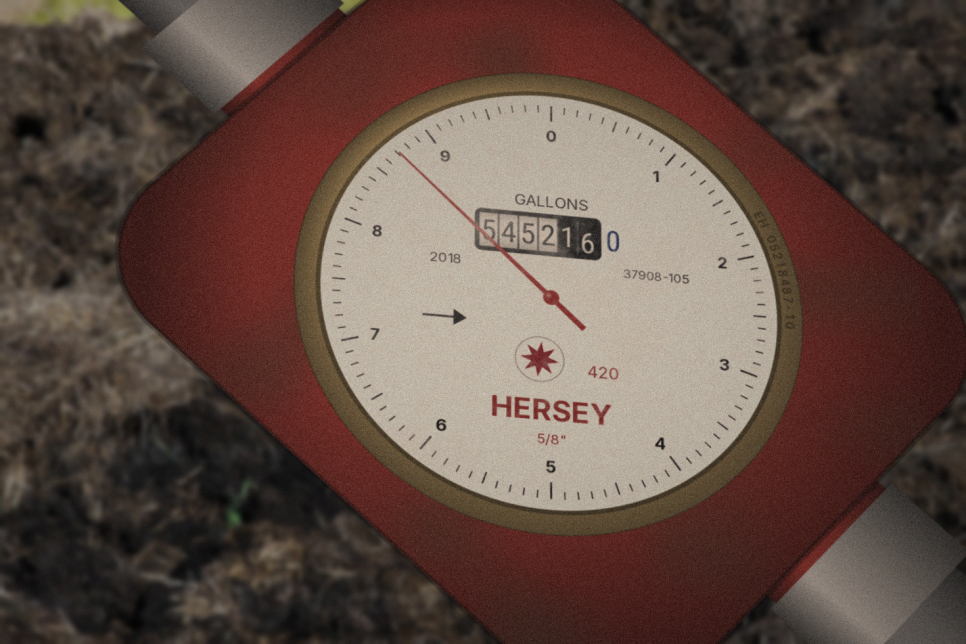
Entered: 5452158.7 gal
